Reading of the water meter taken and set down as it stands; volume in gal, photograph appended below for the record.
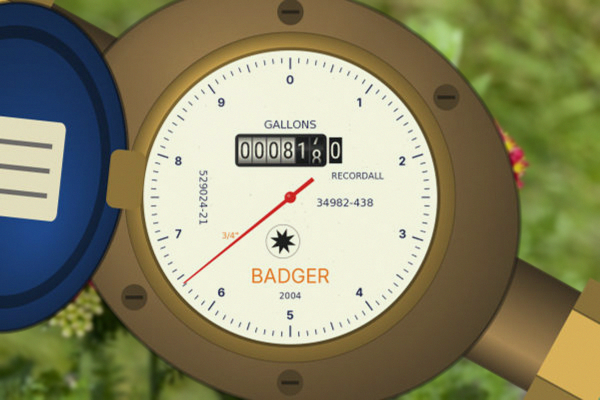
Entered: 8176.4 gal
